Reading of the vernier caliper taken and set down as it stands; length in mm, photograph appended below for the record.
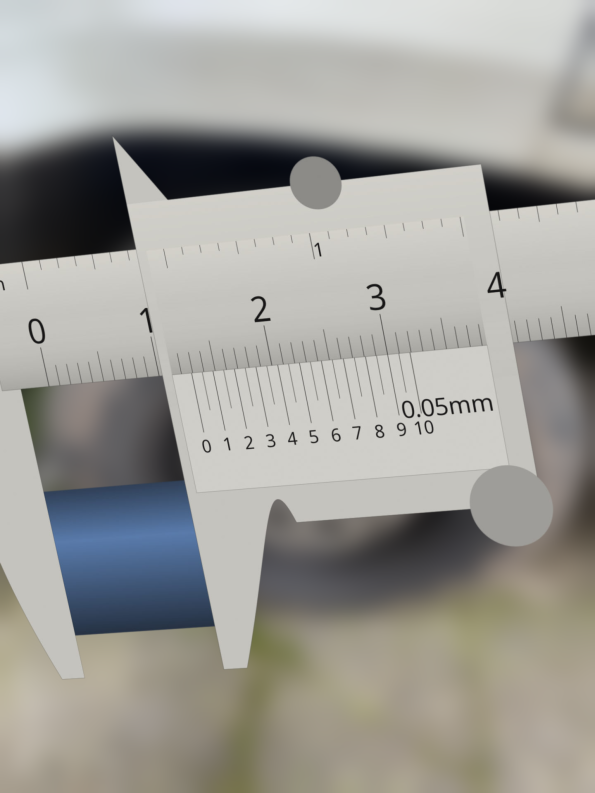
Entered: 12.9 mm
